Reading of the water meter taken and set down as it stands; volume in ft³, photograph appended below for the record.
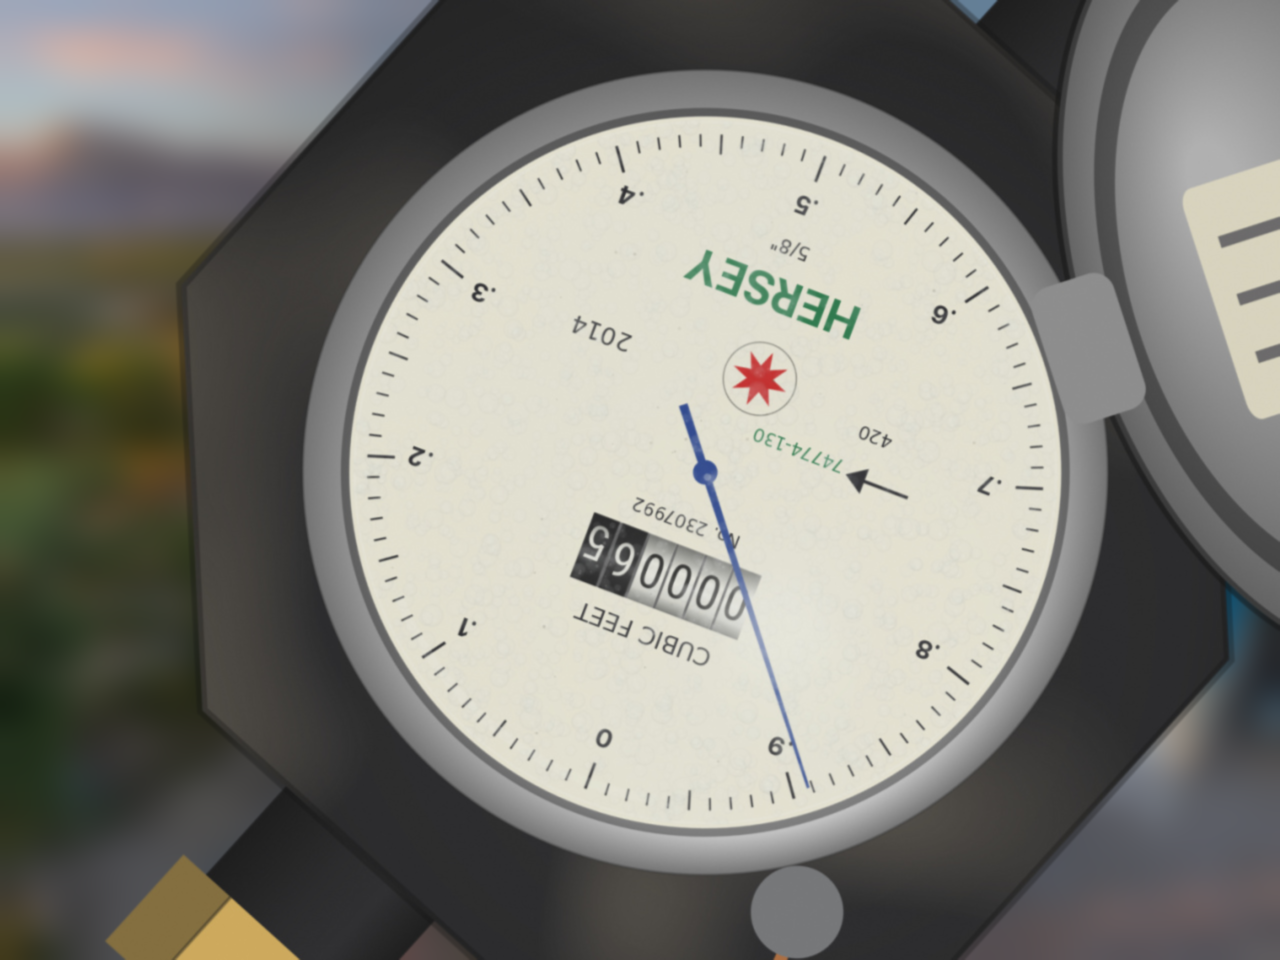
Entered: 64.89 ft³
